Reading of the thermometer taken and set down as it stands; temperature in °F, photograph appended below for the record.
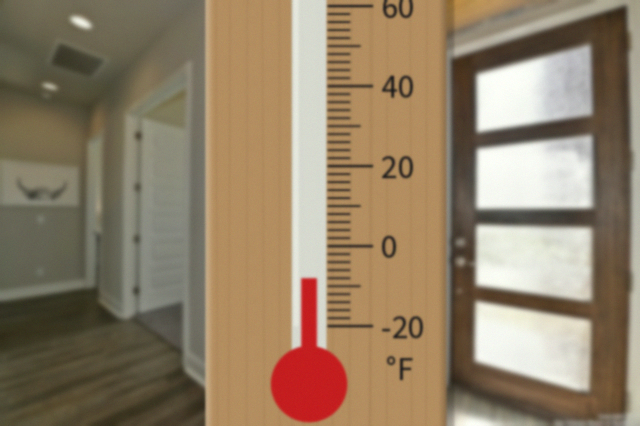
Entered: -8 °F
